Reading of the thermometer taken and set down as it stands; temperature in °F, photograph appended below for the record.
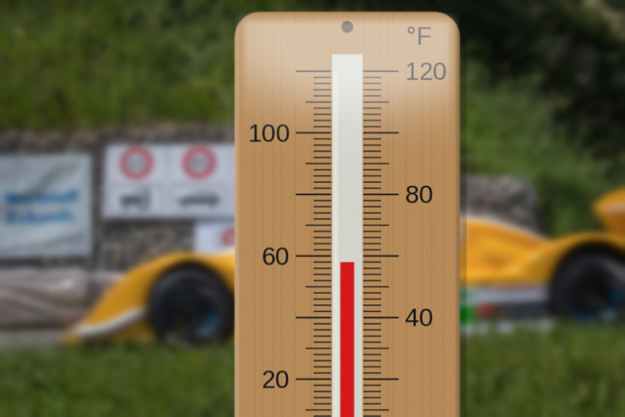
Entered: 58 °F
